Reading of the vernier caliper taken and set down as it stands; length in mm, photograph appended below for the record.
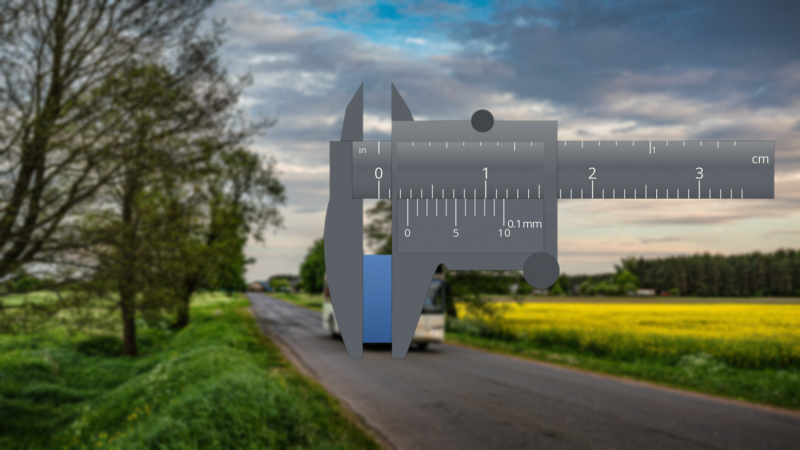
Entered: 2.7 mm
